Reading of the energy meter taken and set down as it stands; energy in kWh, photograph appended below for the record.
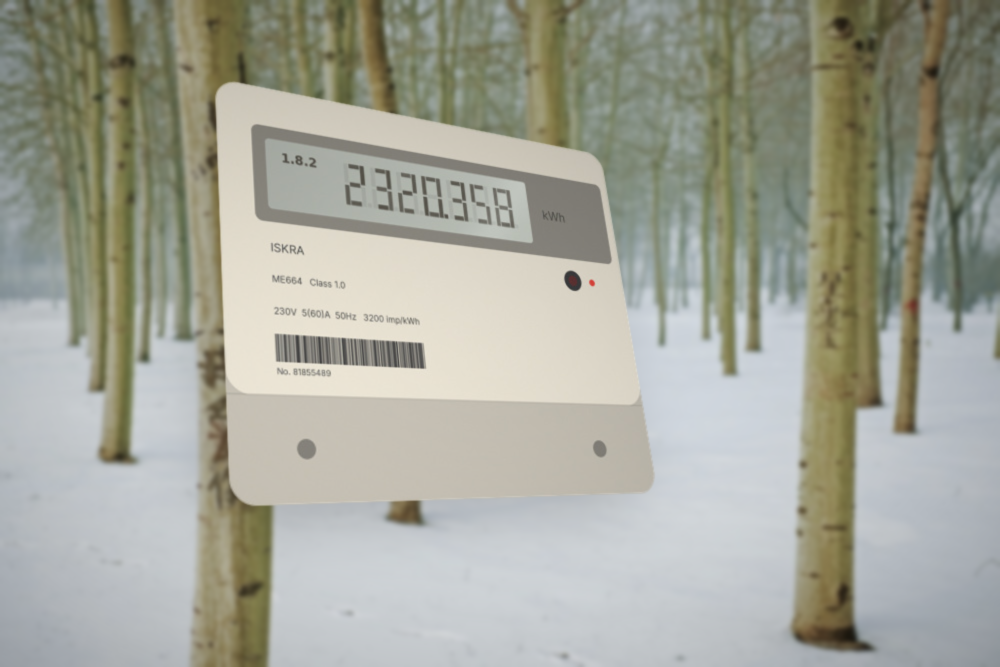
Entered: 2320.358 kWh
